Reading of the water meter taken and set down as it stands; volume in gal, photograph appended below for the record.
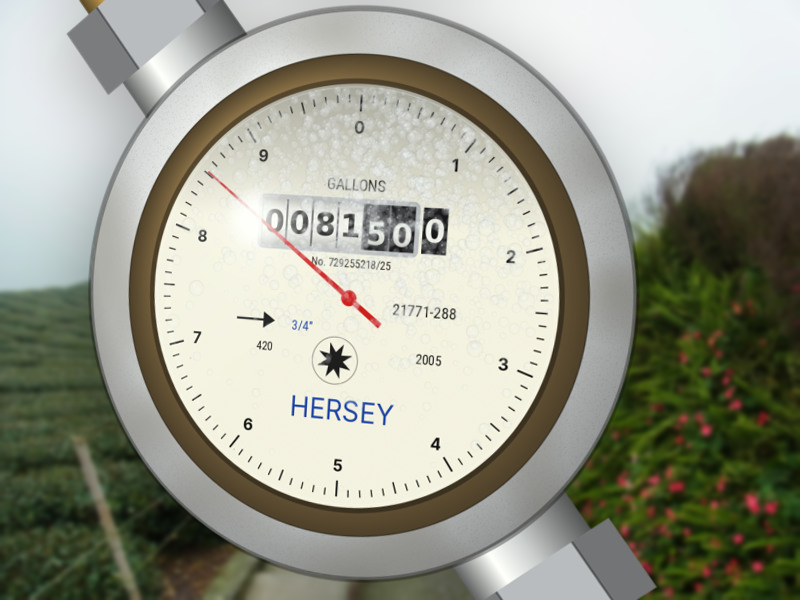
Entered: 81498.5 gal
